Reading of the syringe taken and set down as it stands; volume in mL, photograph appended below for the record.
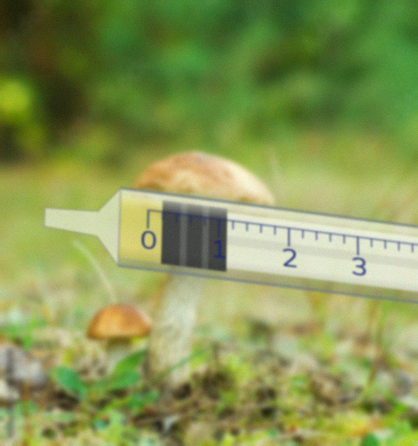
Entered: 0.2 mL
